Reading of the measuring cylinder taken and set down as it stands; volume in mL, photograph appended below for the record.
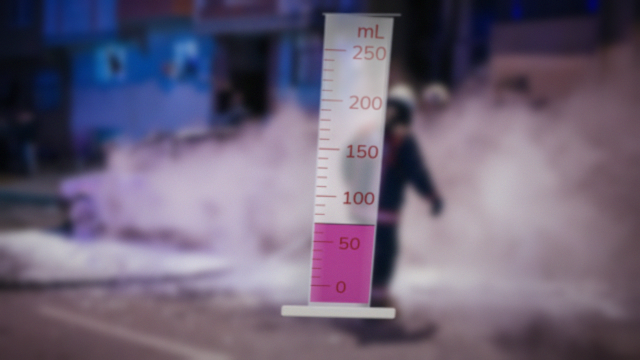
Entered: 70 mL
